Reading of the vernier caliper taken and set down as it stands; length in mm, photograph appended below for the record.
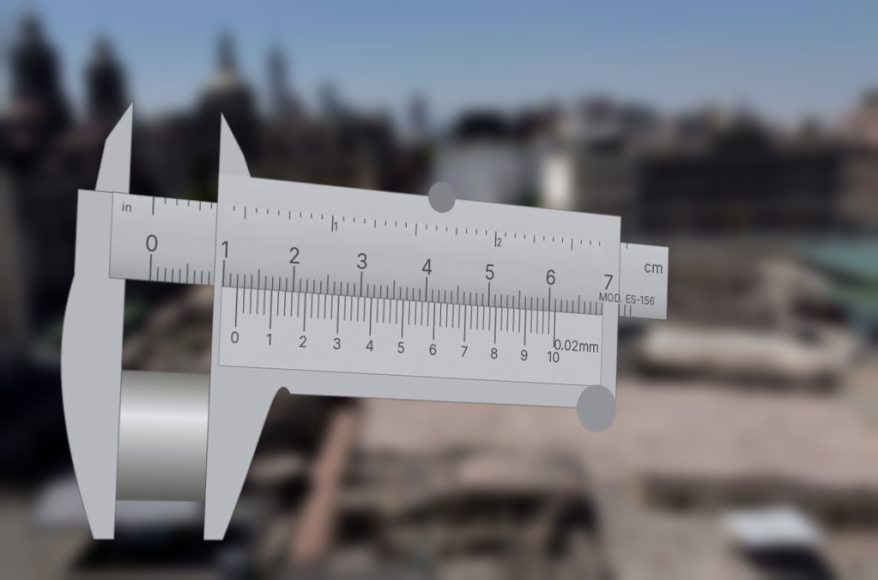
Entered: 12.0 mm
